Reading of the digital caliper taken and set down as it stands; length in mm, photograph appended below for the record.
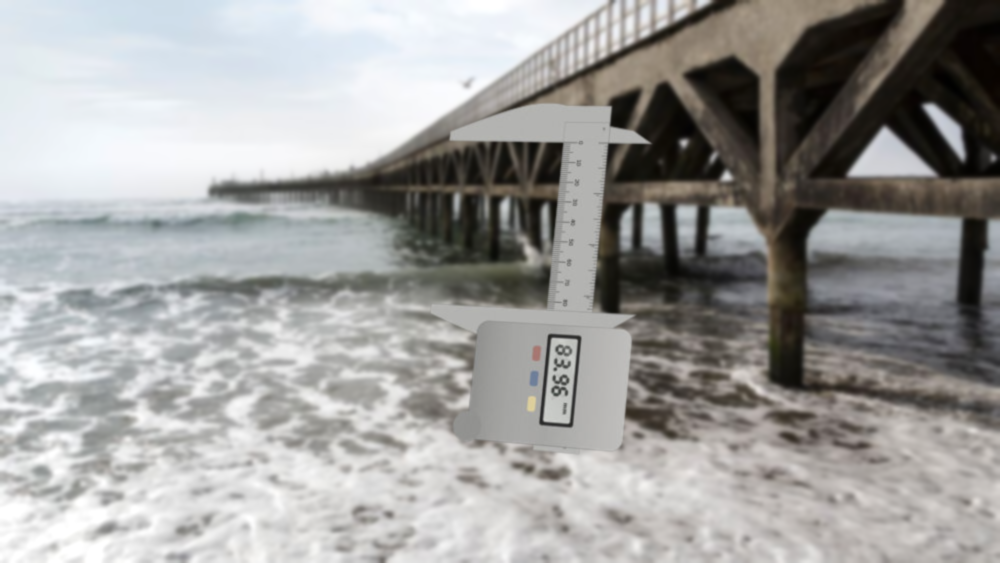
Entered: 83.96 mm
